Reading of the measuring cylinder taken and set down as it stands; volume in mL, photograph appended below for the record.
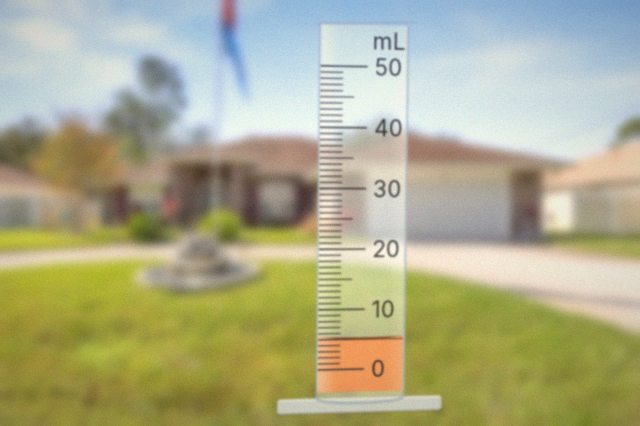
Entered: 5 mL
